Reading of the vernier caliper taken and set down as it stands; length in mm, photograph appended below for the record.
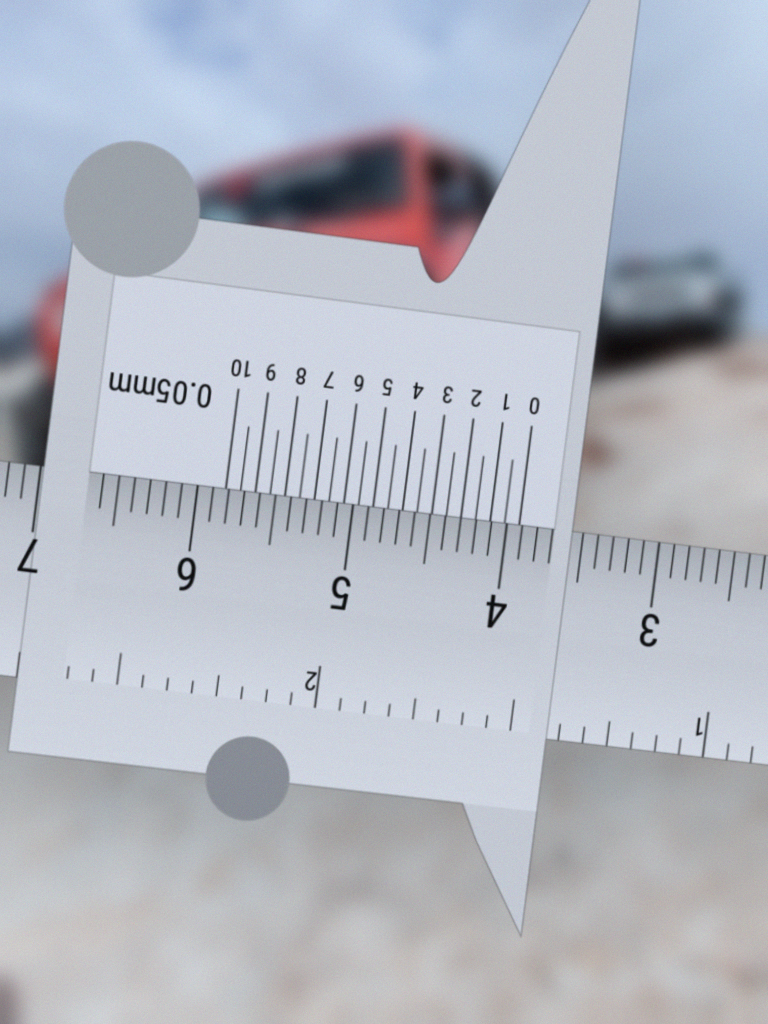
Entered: 39.2 mm
